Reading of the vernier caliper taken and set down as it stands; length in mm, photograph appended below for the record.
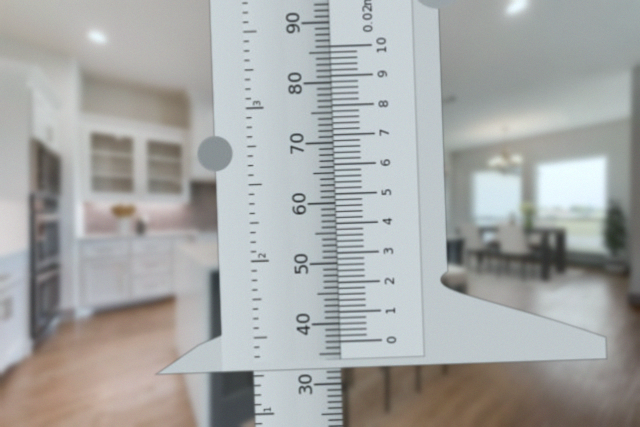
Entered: 37.0 mm
